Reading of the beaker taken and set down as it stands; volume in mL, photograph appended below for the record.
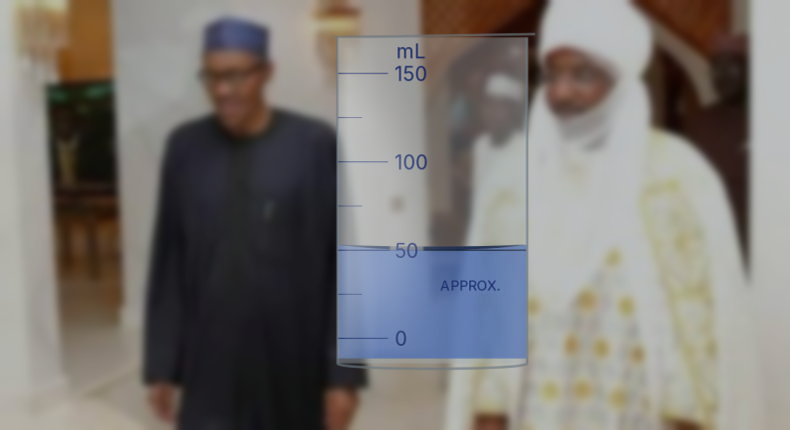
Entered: 50 mL
